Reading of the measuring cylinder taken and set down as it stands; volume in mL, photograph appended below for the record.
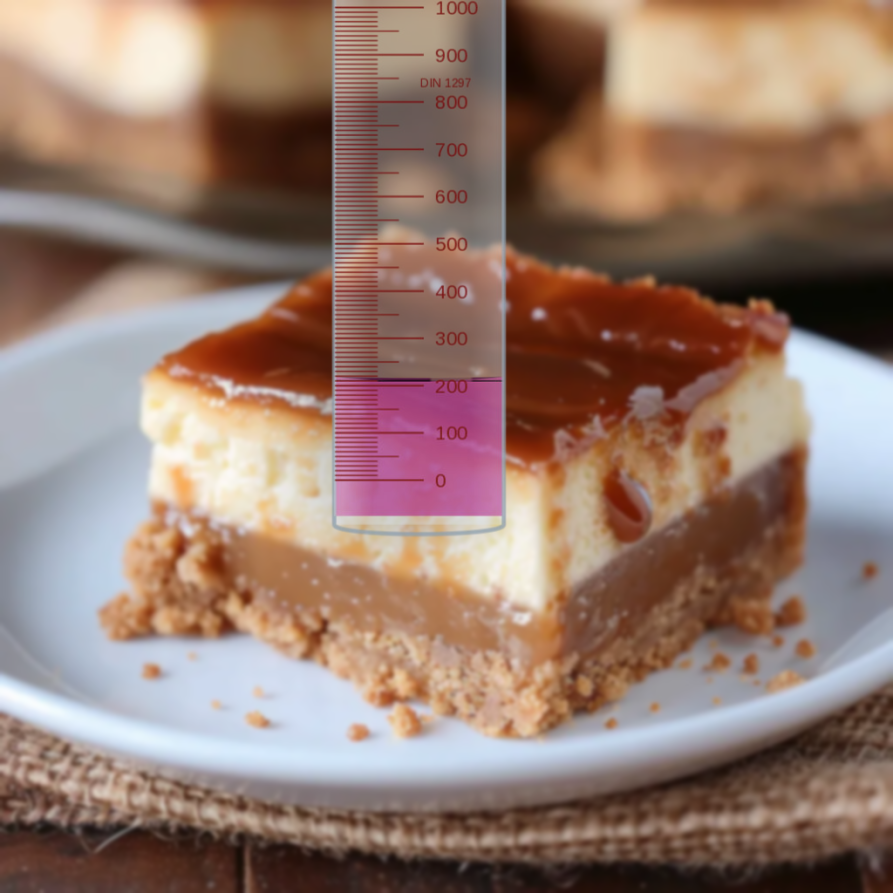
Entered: 210 mL
